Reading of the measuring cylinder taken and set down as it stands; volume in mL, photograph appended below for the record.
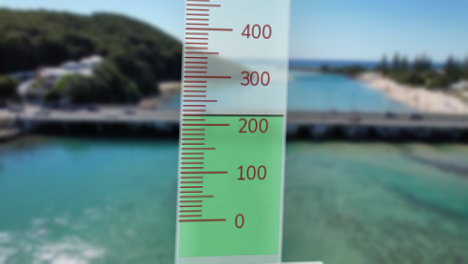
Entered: 220 mL
